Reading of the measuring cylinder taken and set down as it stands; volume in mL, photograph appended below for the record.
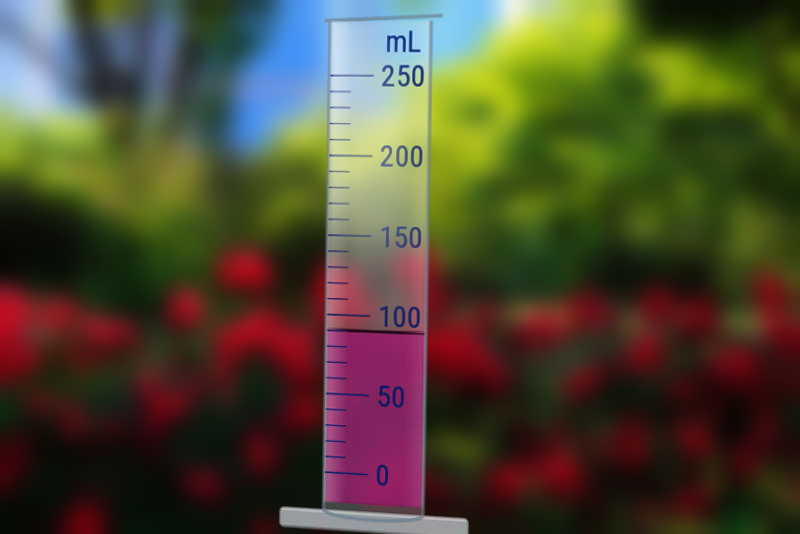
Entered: 90 mL
